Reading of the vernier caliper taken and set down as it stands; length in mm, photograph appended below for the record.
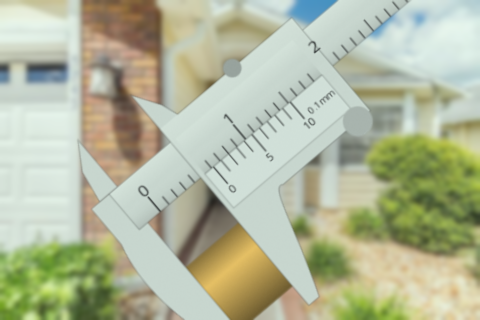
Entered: 6.2 mm
